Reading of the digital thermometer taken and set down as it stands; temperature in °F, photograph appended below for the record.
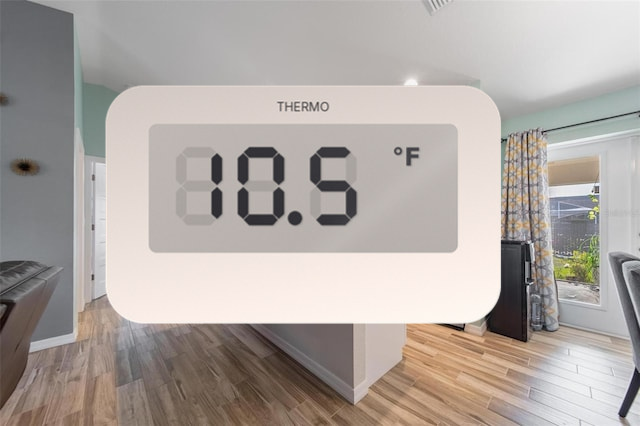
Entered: 10.5 °F
